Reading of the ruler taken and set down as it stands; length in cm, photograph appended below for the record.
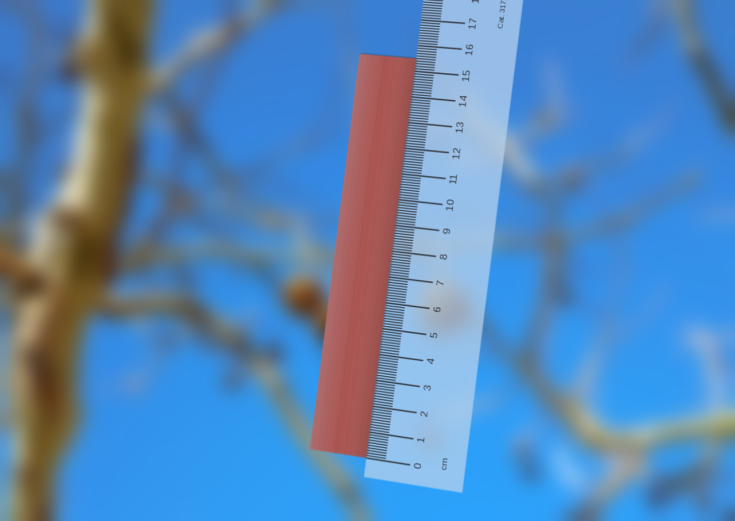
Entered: 15.5 cm
